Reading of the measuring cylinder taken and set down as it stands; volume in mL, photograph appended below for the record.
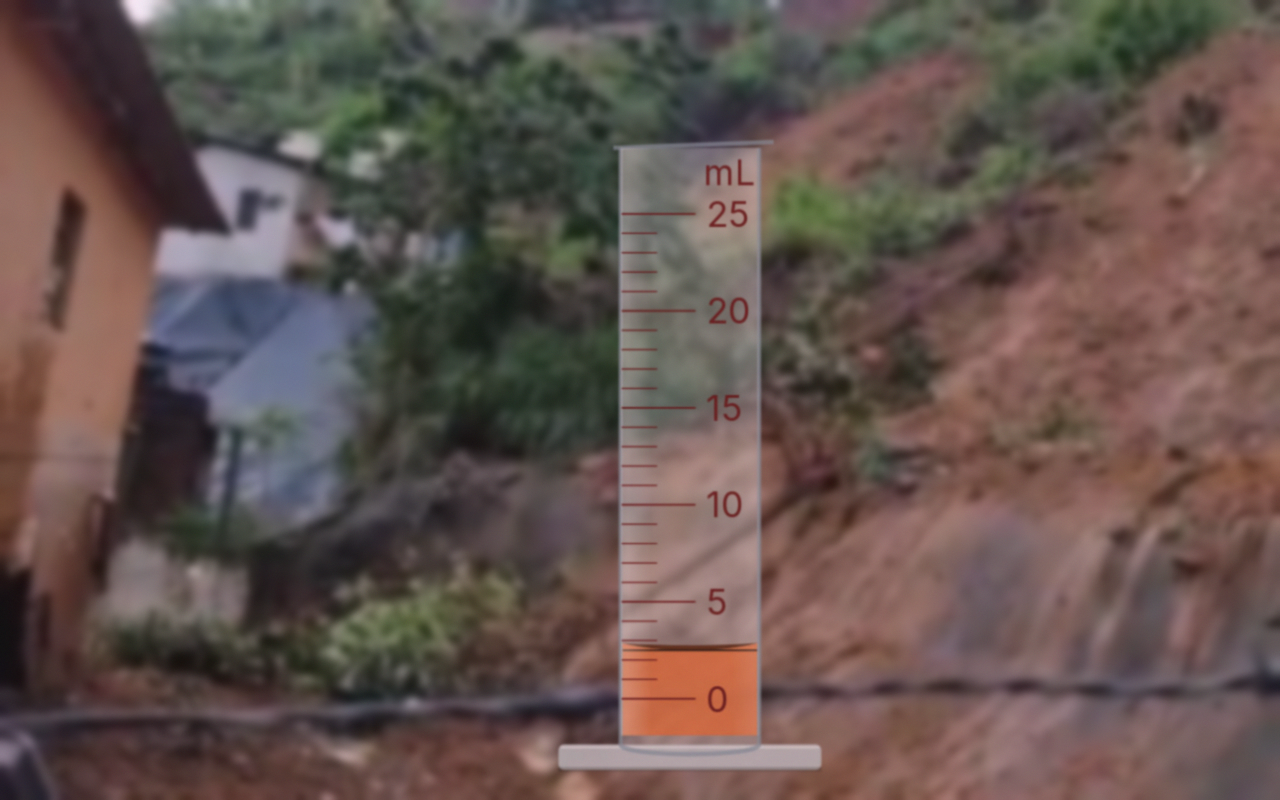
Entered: 2.5 mL
